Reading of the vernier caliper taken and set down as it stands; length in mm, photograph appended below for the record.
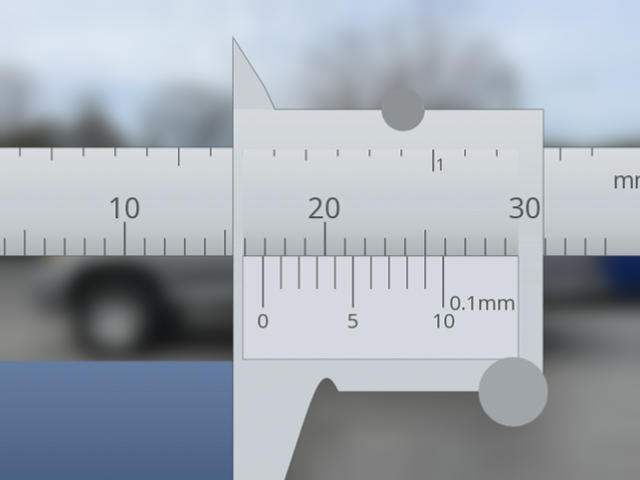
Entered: 16.9 mm
